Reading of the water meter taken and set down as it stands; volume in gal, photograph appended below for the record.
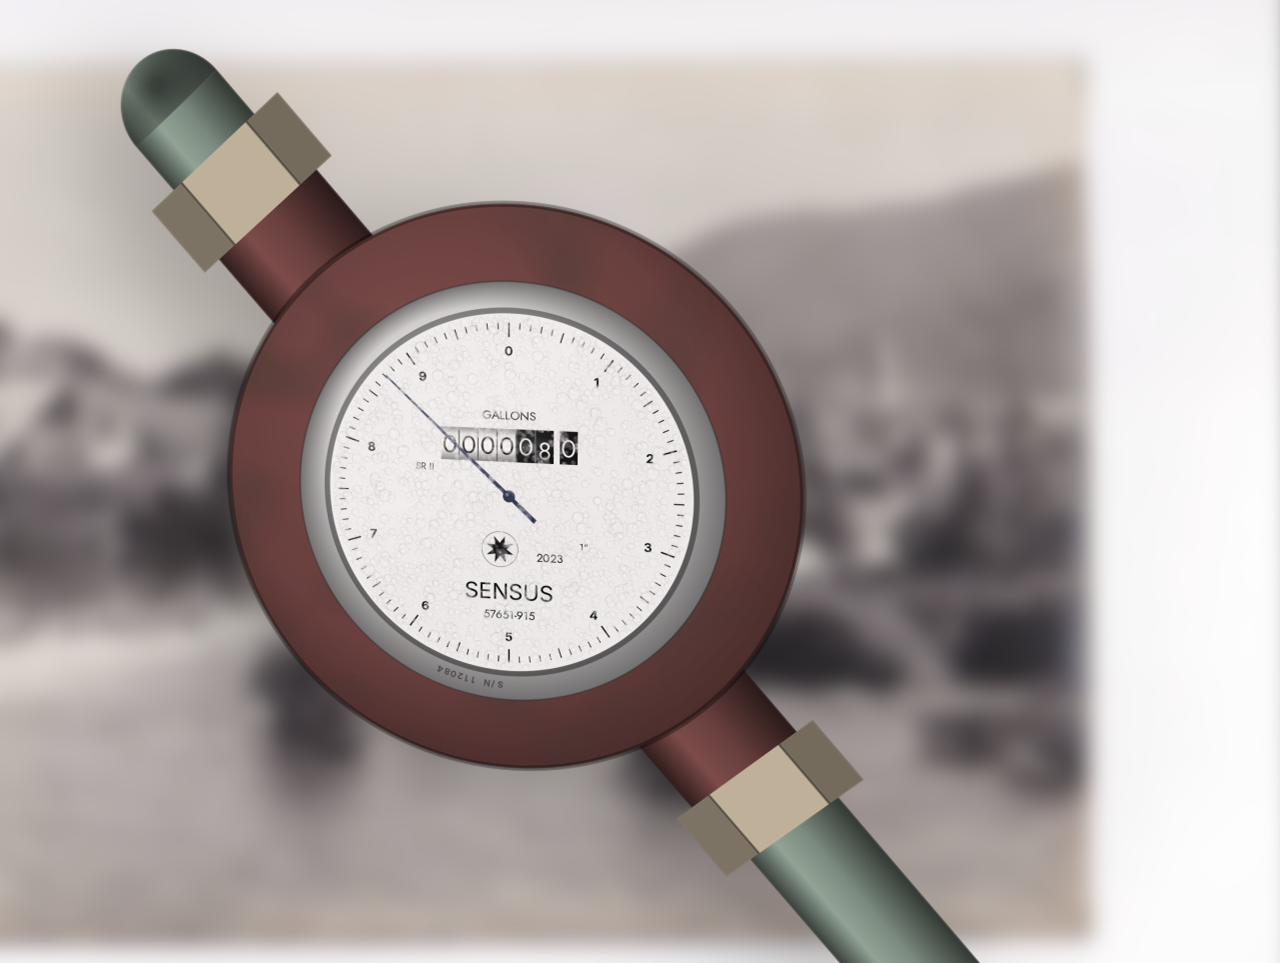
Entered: 78.7 gal
